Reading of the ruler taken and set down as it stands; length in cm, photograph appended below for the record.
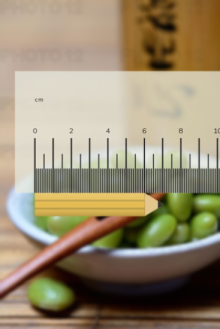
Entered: 7 cm
